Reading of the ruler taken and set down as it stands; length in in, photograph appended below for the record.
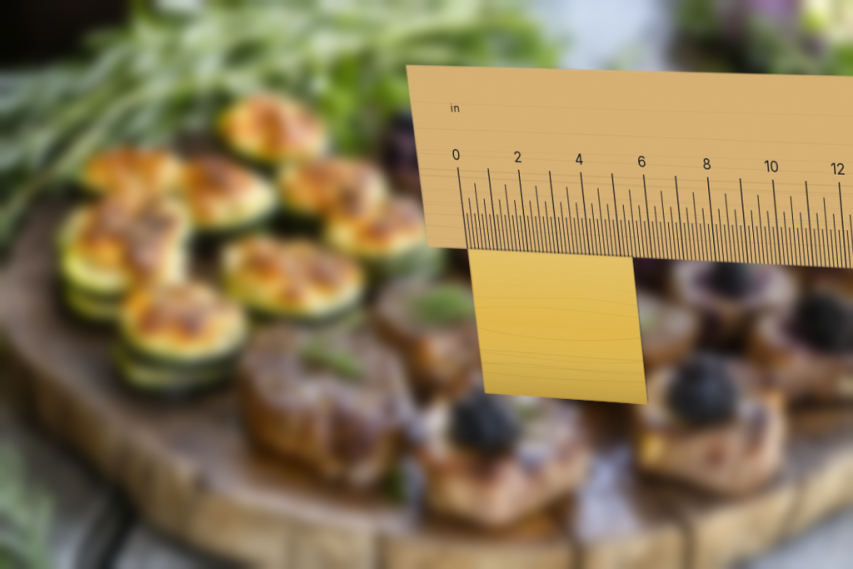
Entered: 5.375 in
